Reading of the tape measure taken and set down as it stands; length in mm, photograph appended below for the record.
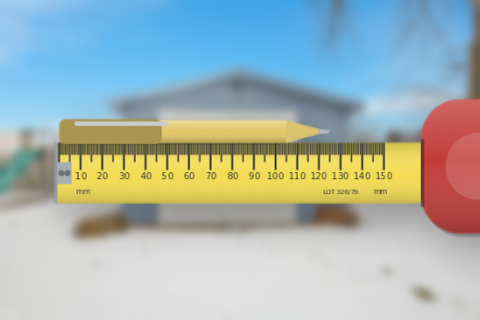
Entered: 125 mm
